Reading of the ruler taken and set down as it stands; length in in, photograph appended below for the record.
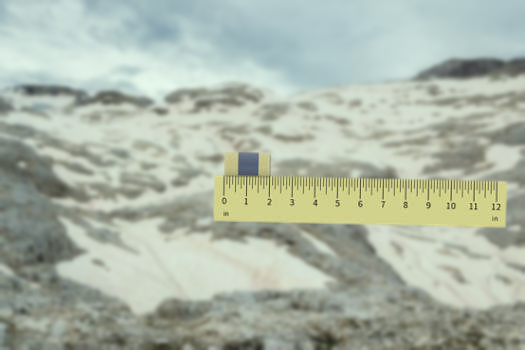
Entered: 2 in
